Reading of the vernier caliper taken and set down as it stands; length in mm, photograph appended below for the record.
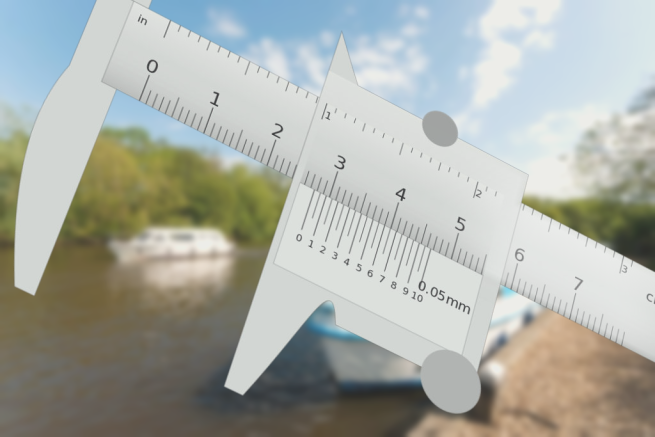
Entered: 27.6 mm
